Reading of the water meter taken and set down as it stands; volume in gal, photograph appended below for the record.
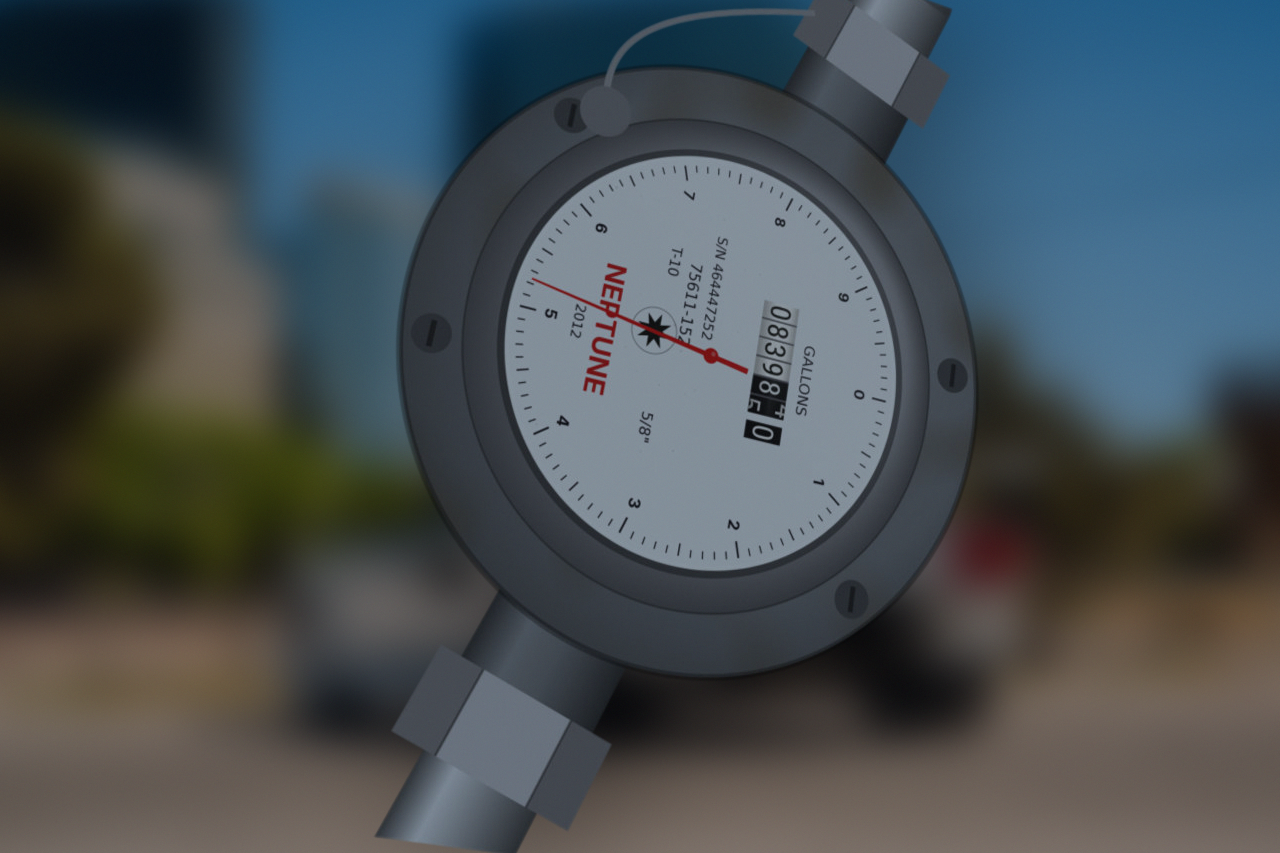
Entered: 839845.2 gal
